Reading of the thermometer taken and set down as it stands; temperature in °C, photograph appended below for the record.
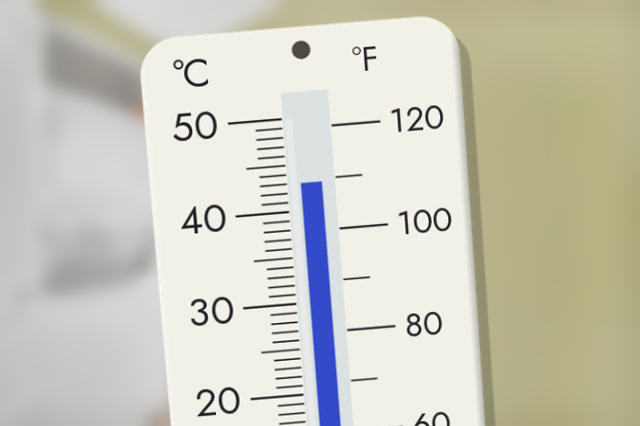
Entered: 43 °C
